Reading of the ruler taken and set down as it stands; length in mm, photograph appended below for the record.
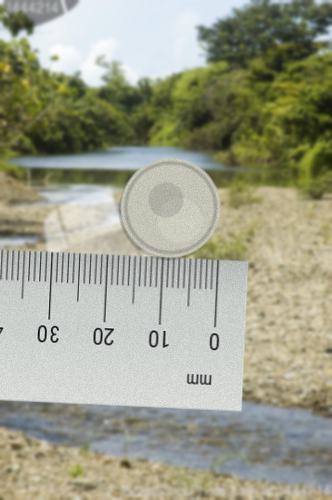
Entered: 18 mm
